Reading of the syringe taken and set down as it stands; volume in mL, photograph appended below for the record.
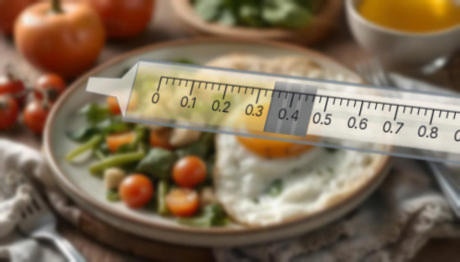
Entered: 0.34 mL
